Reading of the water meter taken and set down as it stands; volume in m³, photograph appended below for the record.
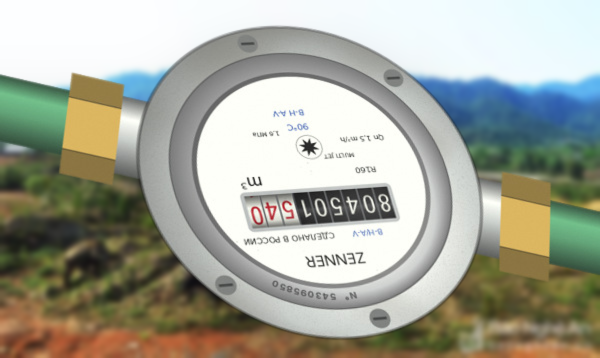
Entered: 804501.540 m³
